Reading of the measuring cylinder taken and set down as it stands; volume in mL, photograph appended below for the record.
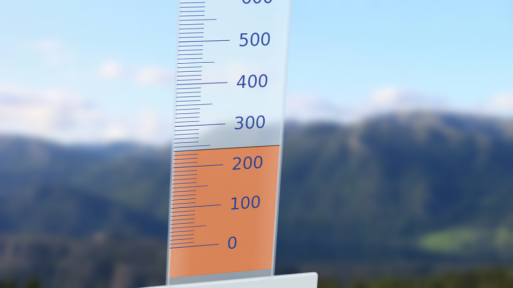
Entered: 240 mL
